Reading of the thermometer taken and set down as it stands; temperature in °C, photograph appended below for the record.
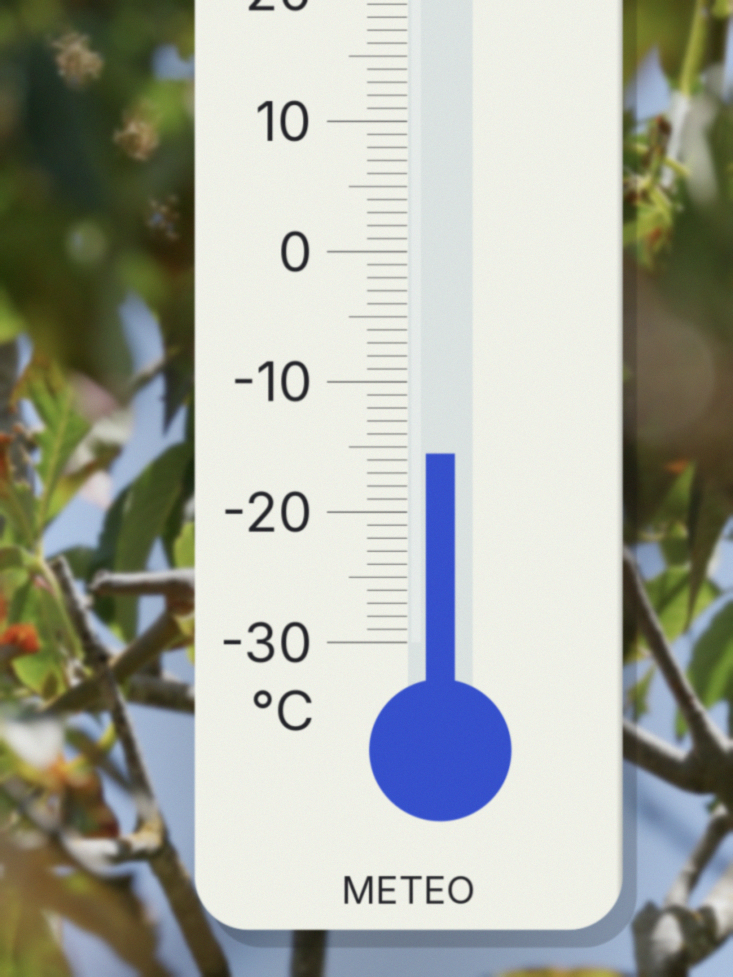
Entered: -15.5 °C
